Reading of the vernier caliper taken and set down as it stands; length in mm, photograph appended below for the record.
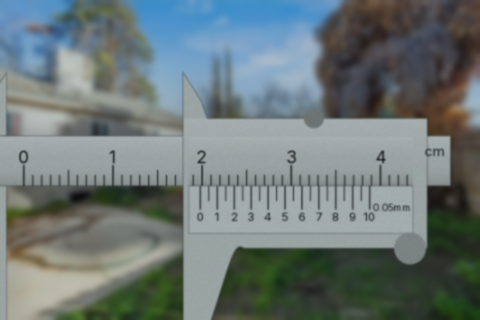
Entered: 19.8 mm
